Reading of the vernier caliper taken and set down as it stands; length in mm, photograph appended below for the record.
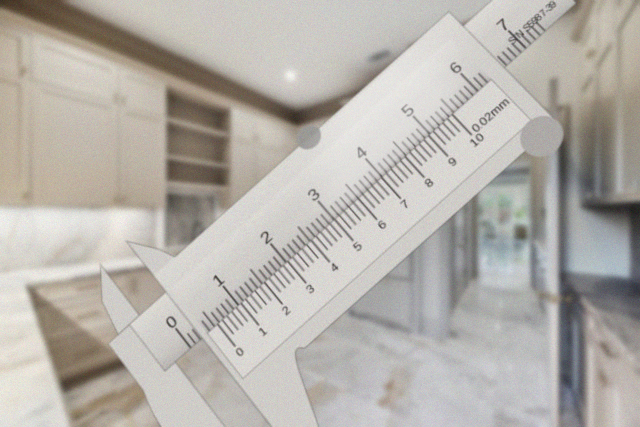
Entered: 5.6 mm
